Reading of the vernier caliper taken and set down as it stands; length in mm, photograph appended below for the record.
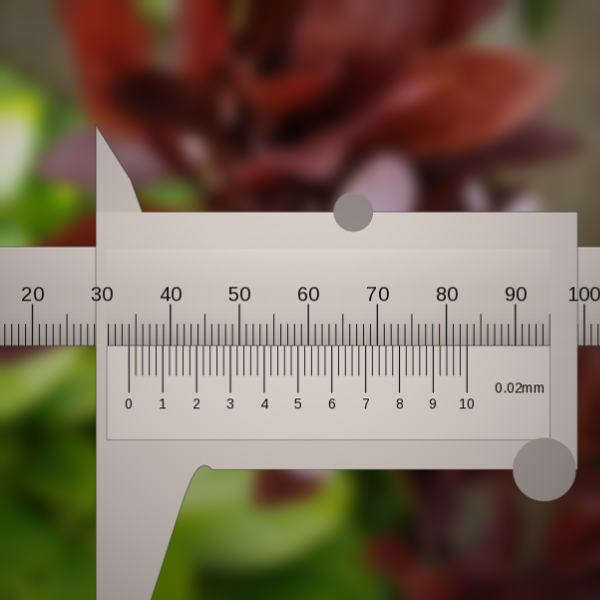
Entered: 34.0 mm
